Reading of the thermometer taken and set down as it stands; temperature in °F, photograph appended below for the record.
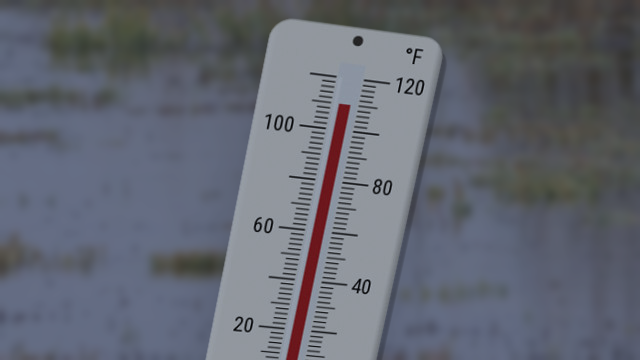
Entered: 110 °F
